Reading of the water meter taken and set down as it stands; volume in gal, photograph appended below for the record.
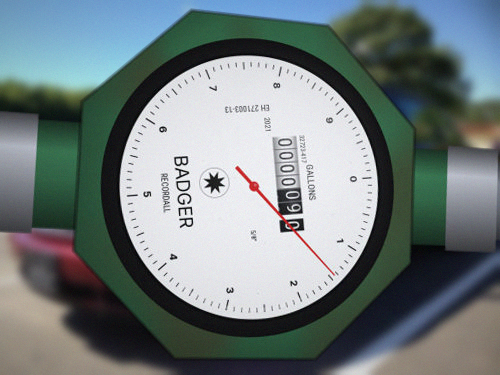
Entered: 91.4 gal
